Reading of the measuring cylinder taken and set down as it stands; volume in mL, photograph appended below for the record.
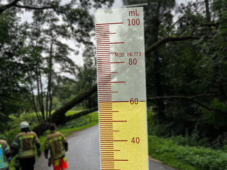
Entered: 60 mL
